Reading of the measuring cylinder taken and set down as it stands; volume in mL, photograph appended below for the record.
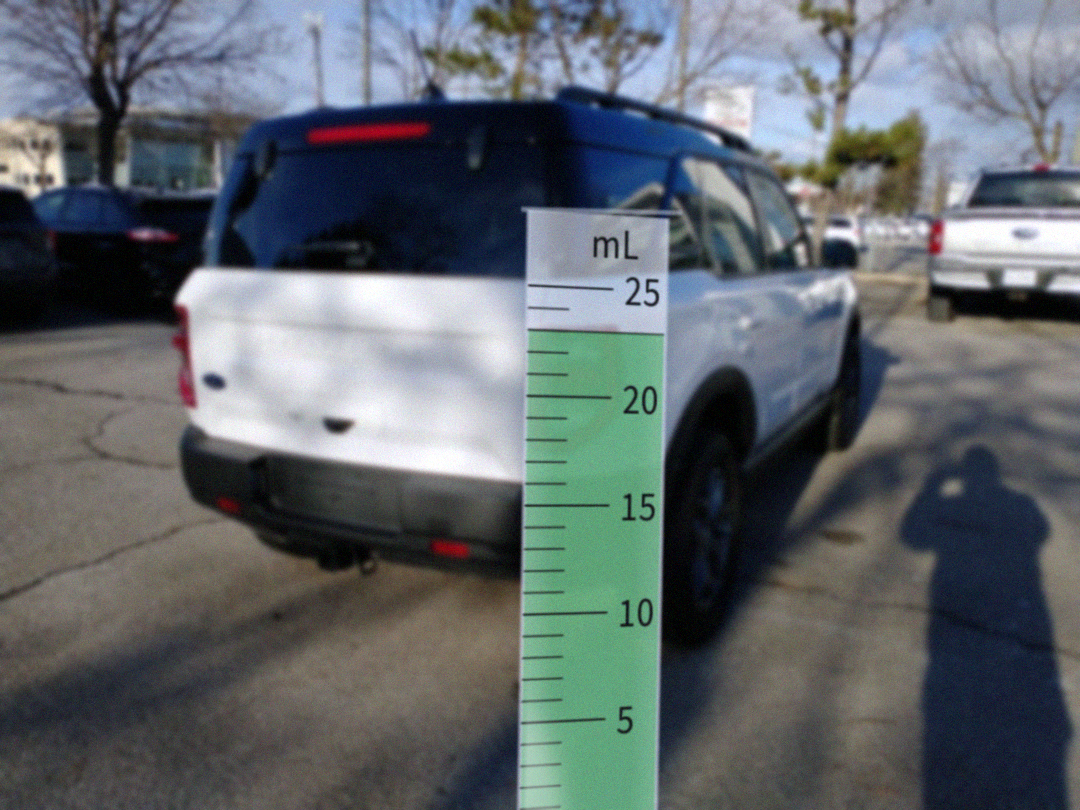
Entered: 23 mL
